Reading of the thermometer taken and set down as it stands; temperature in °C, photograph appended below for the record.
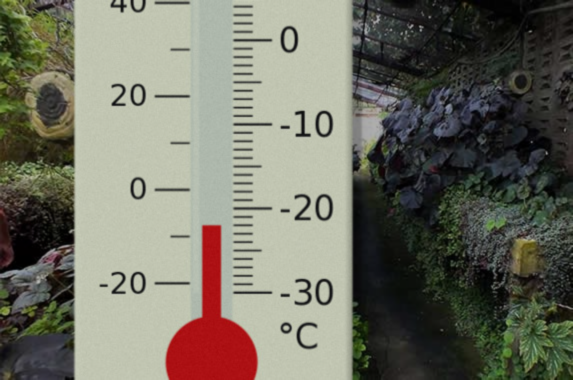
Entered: -22 °C
